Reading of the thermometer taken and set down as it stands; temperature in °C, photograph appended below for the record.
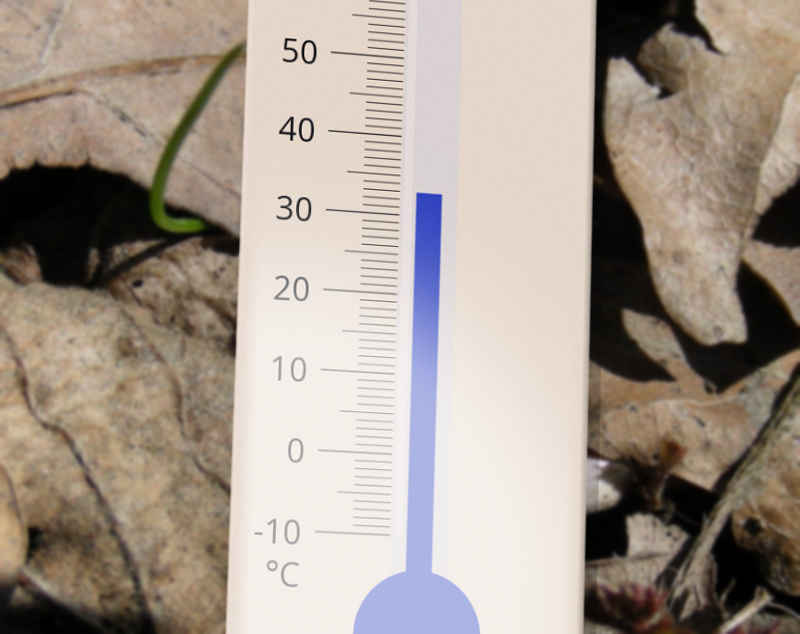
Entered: 33 °C
